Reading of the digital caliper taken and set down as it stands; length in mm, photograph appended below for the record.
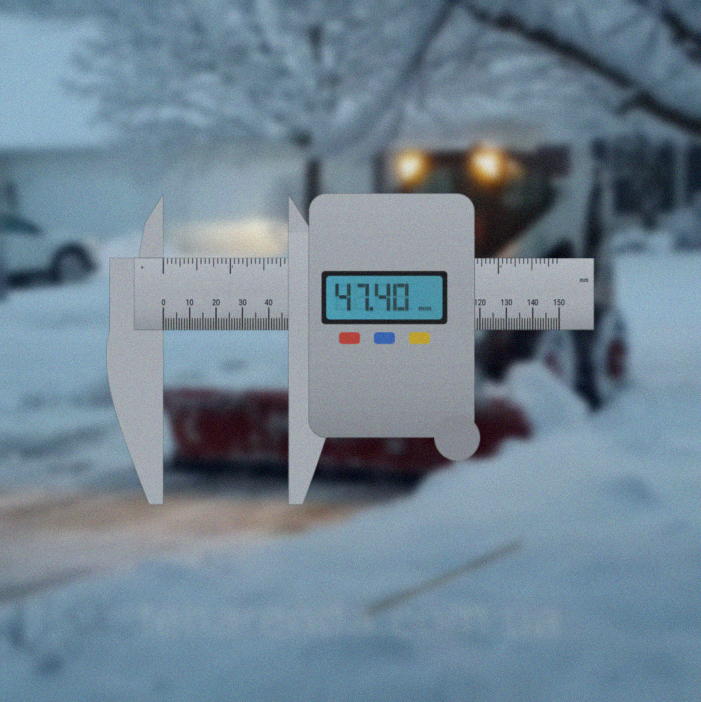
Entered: 47.40 mm
